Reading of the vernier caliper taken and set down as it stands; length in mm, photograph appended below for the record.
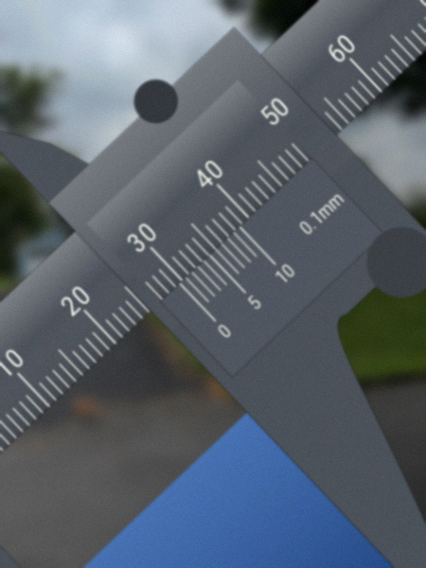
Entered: 29.6 mm
